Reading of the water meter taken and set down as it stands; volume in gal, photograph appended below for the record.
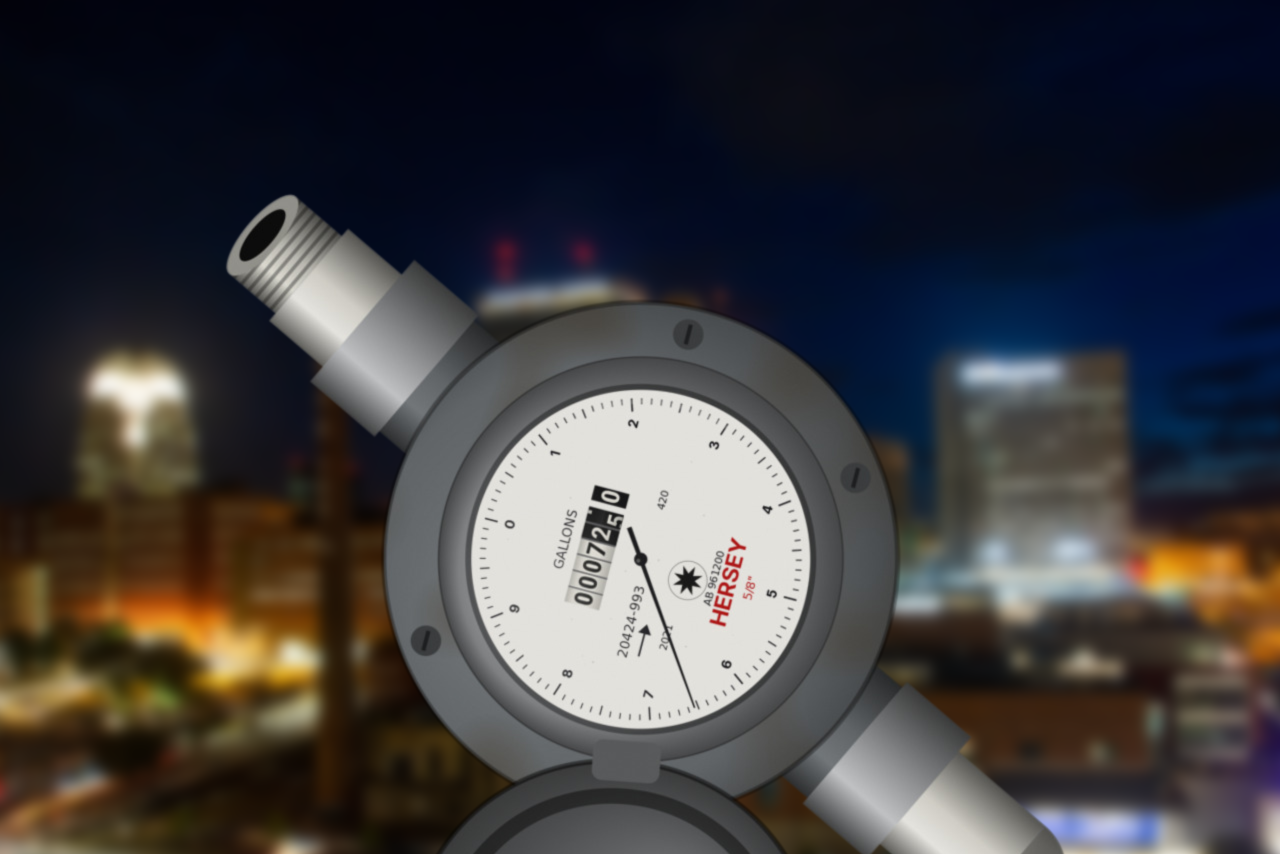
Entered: 7246.5 gal
